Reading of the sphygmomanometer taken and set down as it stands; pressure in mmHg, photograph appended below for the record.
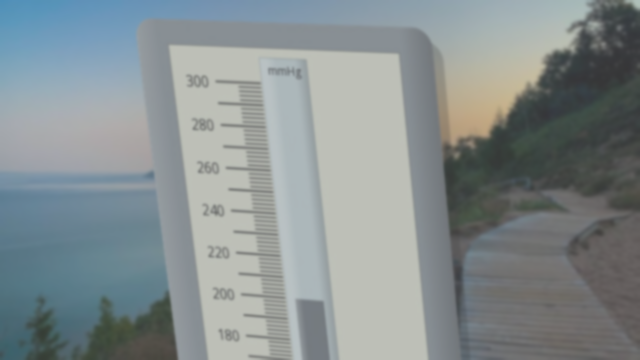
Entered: 200 mmHg
